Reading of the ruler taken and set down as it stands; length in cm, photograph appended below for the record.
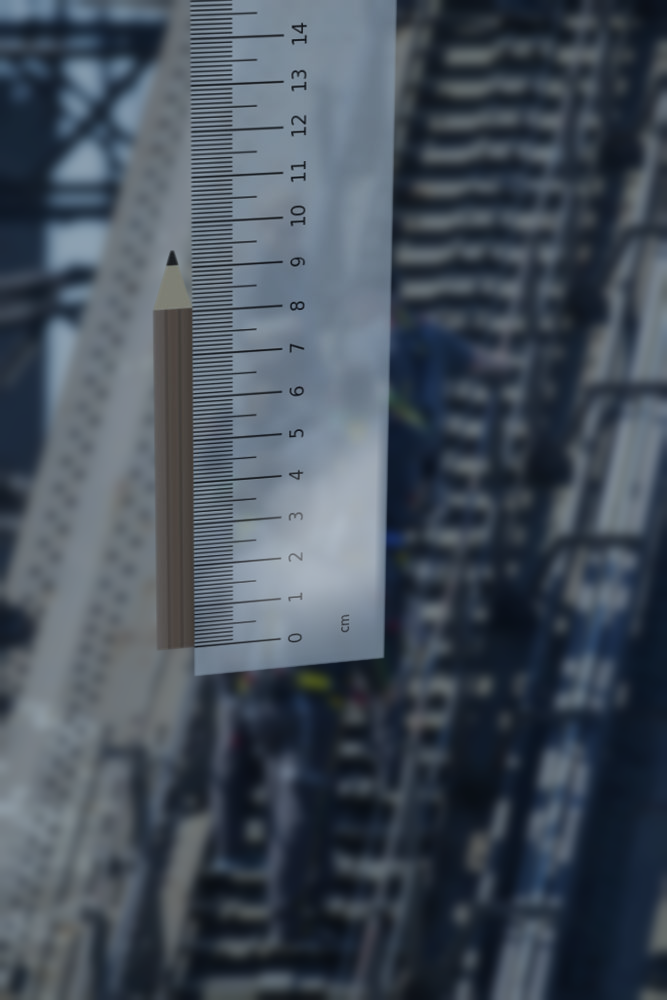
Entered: 9.4 cm
